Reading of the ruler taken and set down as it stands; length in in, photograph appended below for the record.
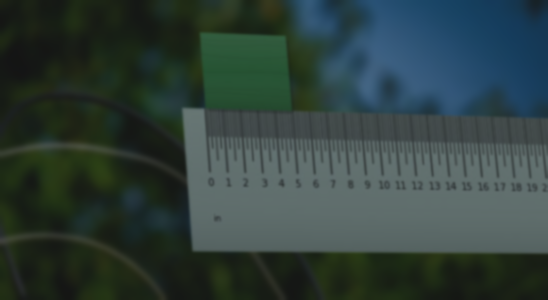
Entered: 5 in
